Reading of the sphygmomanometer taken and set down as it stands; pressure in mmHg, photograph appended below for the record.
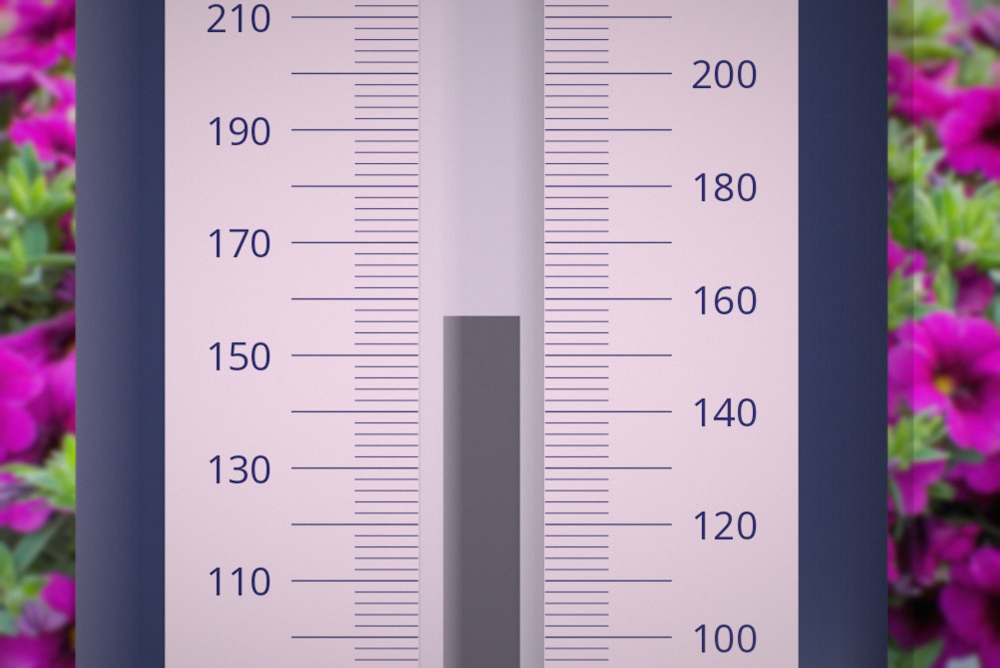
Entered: 157 mmHg
